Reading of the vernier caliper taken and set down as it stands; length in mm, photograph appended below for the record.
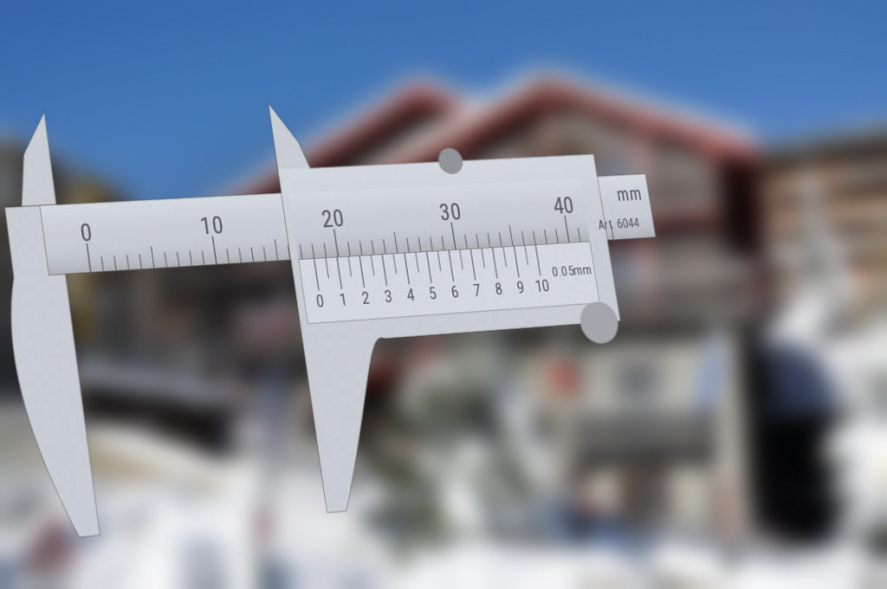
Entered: 18.0 mm
